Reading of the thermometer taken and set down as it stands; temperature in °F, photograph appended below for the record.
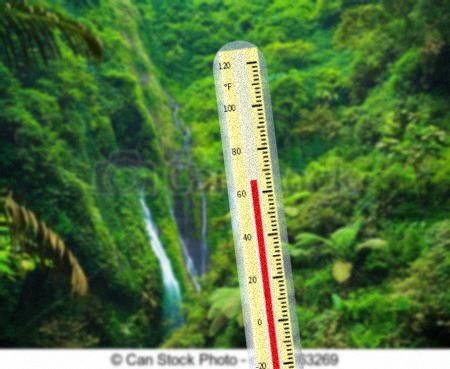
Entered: 66 °F
